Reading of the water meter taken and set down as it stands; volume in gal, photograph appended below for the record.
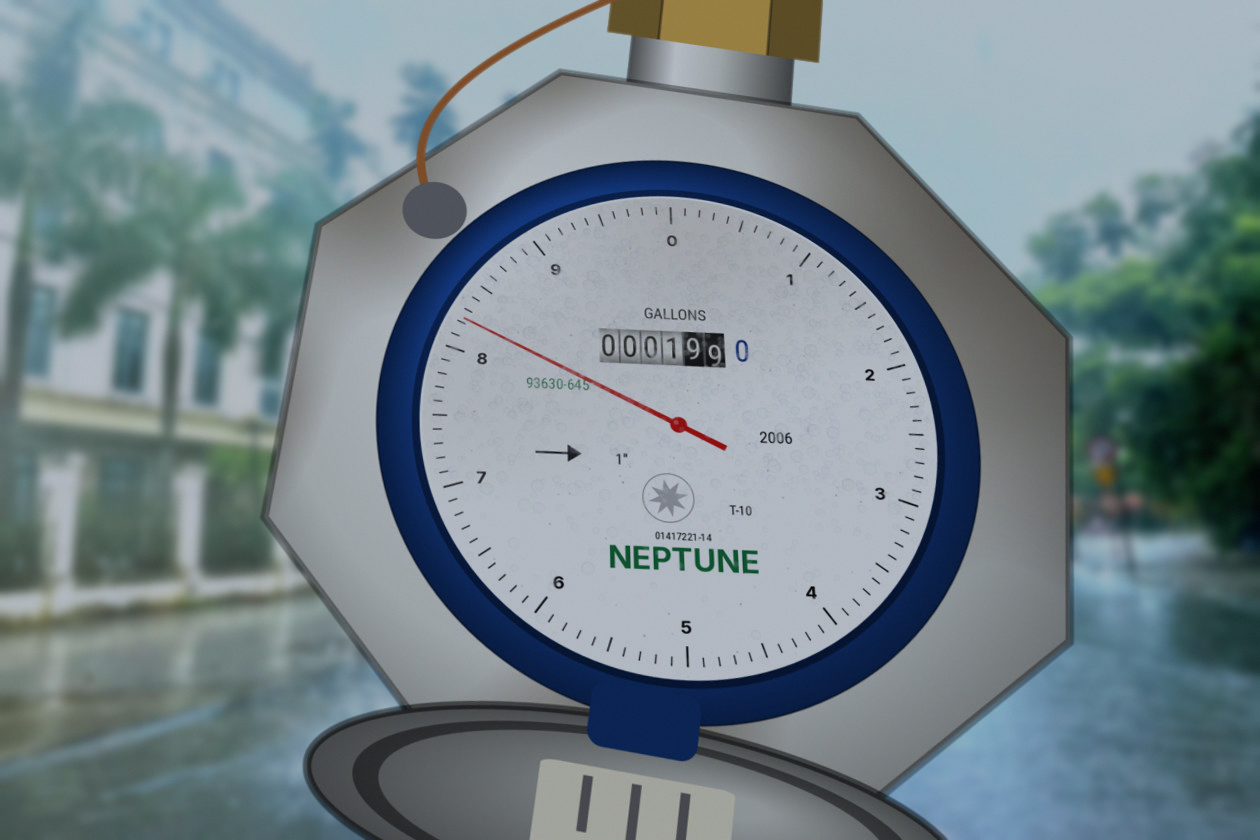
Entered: 1988.2 gal
